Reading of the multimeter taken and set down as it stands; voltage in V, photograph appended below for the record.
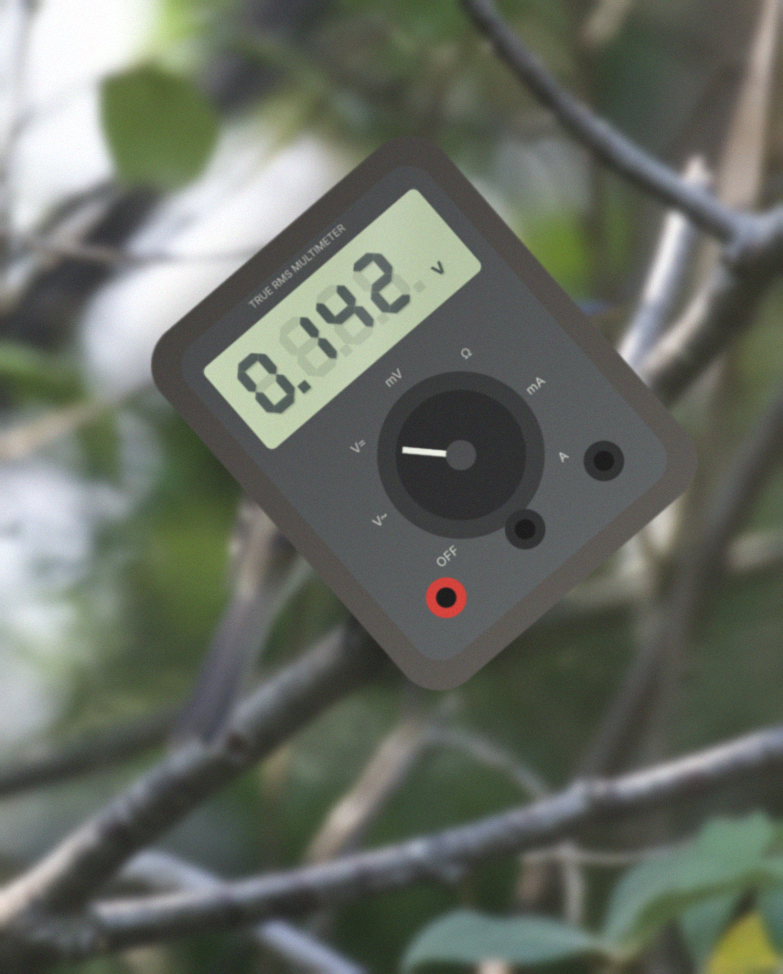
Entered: 0.142 V
